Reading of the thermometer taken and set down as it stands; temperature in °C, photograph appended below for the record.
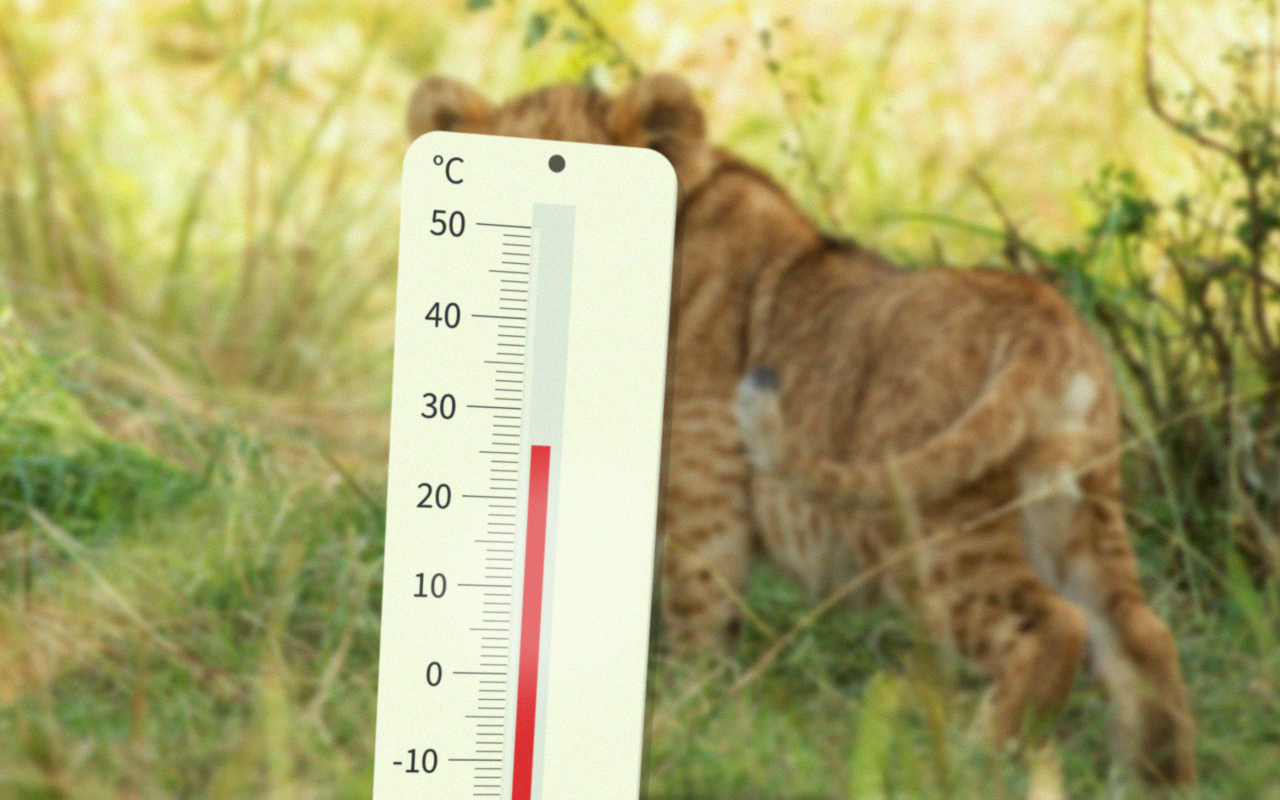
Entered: 26 °C
